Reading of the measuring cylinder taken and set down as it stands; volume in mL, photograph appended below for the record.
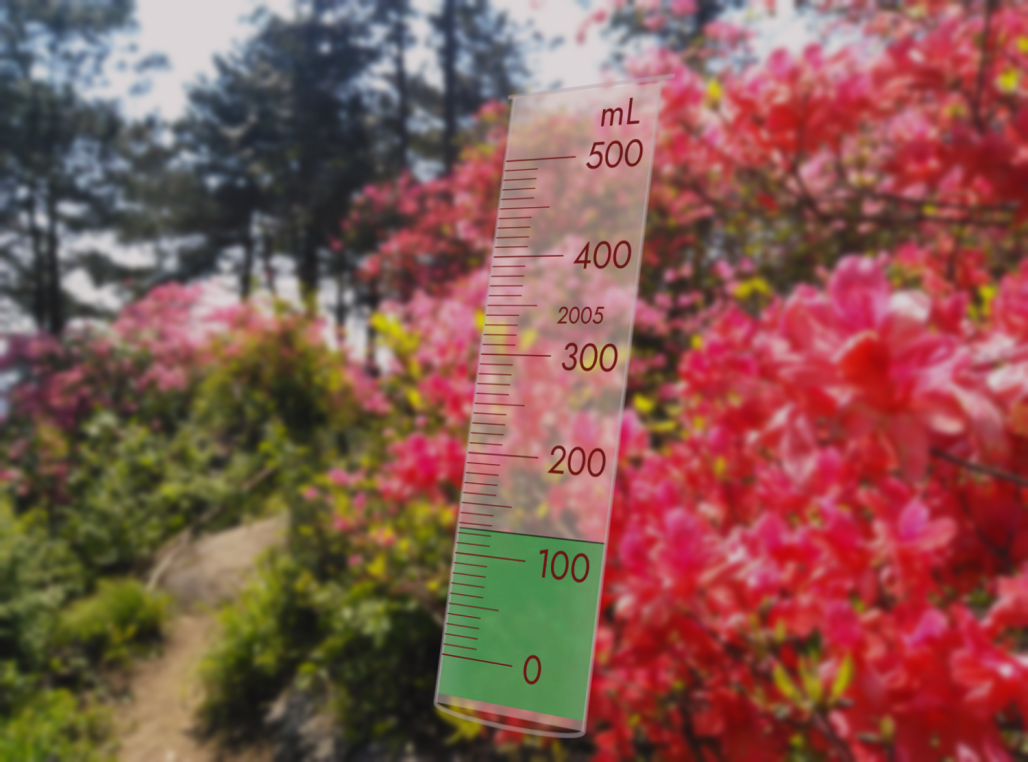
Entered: 125 mL
